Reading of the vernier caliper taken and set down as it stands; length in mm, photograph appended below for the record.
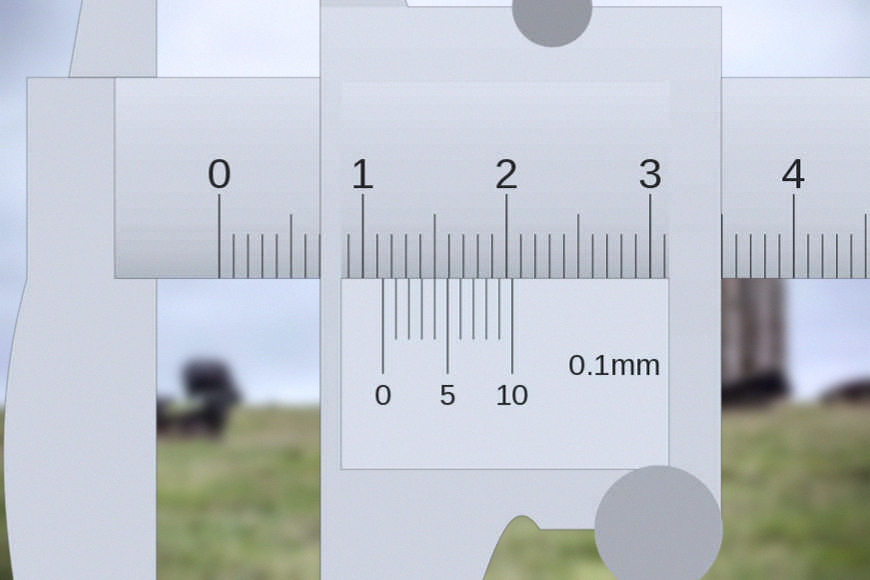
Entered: 11.4 mm
